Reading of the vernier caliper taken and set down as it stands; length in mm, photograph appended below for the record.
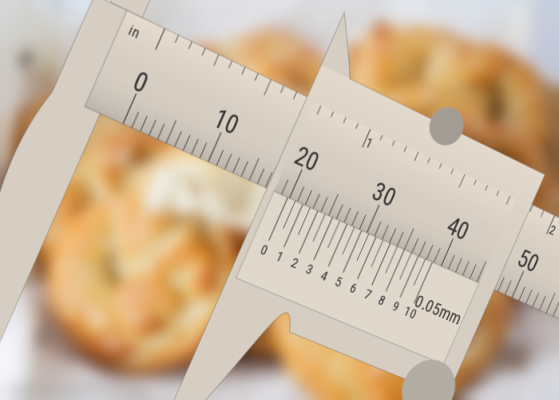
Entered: 19.8 mm
